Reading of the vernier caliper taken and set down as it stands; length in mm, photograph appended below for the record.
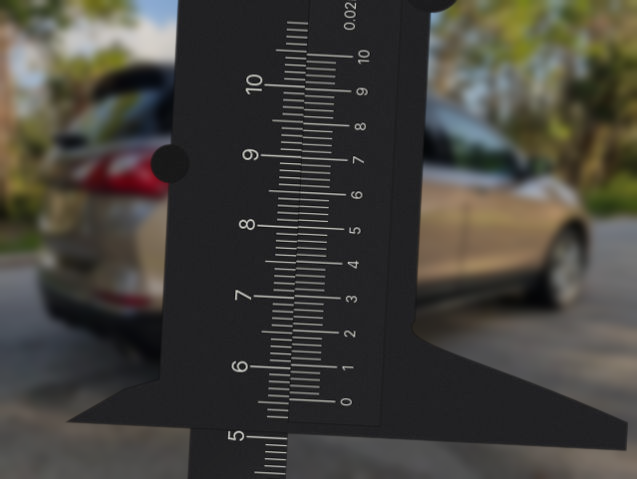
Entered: 55.6 mm
